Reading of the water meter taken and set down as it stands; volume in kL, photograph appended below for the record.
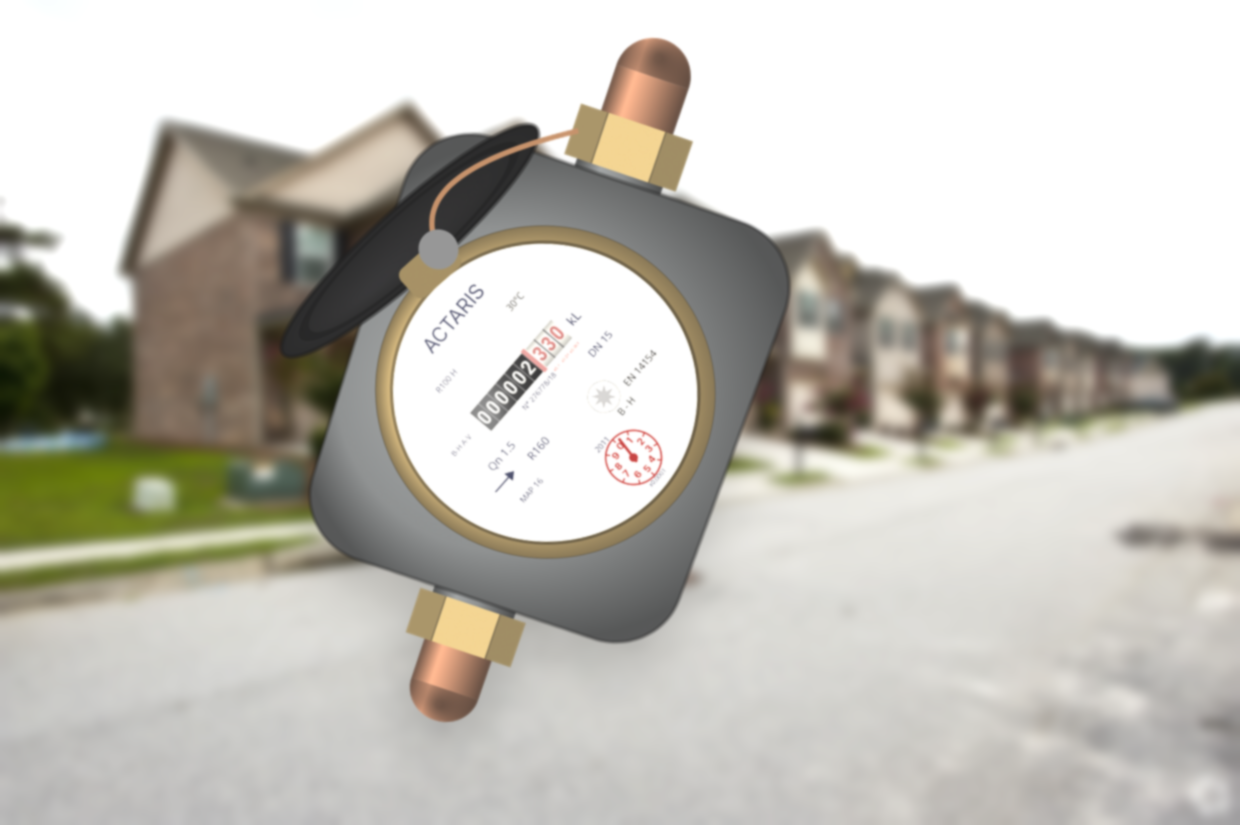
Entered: 2.3300 kL
